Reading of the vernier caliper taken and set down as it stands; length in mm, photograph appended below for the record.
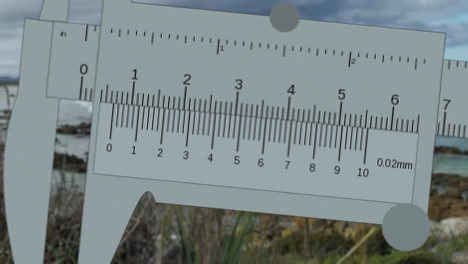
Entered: 6.5 mm
